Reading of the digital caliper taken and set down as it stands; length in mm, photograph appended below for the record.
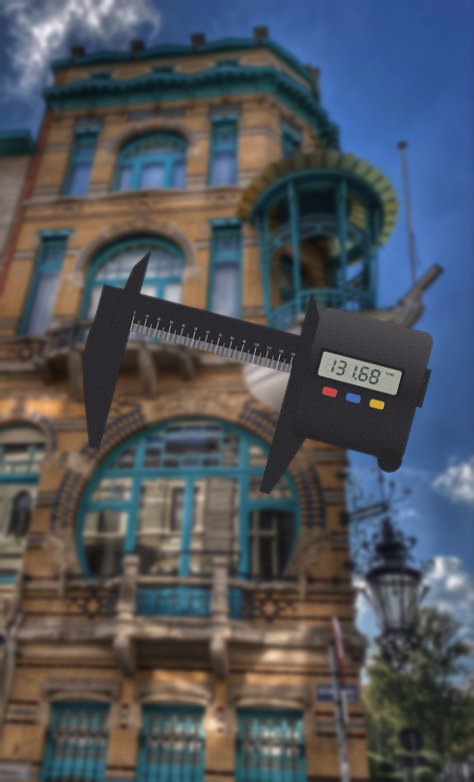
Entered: 131.68 mm
